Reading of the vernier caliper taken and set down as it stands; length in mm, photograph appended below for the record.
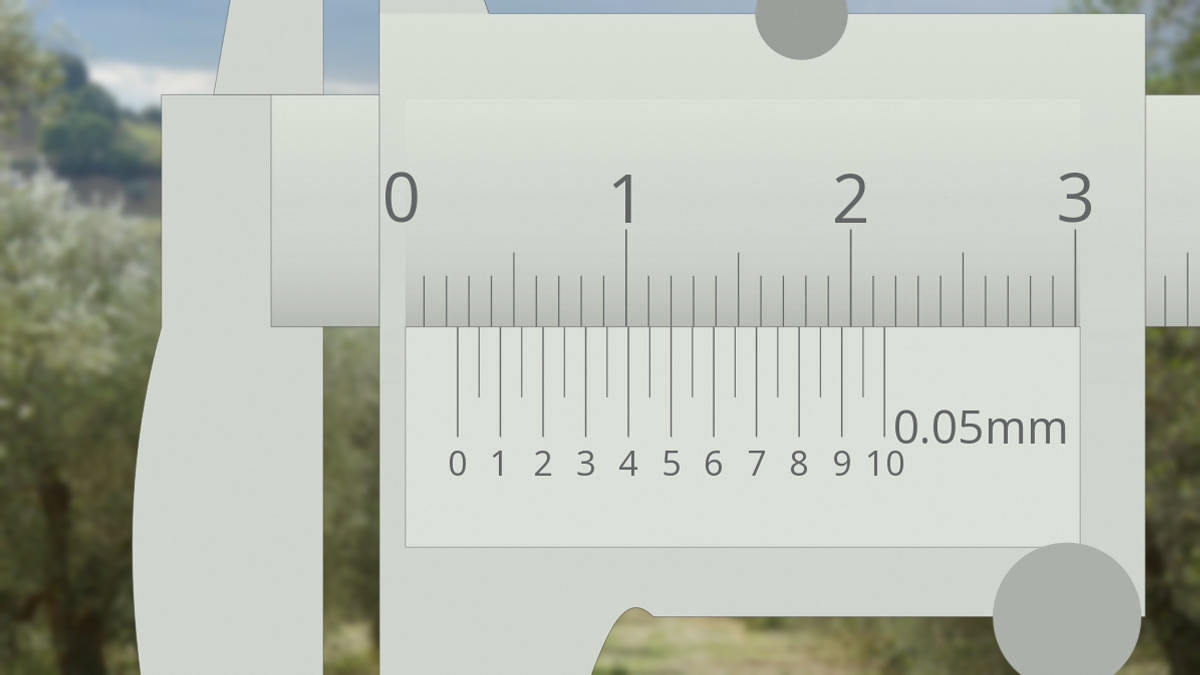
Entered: 2.5 mm
